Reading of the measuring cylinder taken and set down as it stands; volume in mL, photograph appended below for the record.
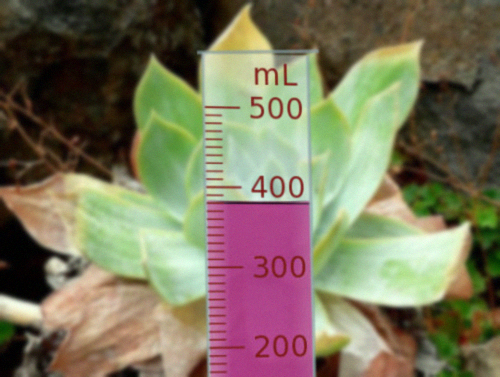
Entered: 380 mL
